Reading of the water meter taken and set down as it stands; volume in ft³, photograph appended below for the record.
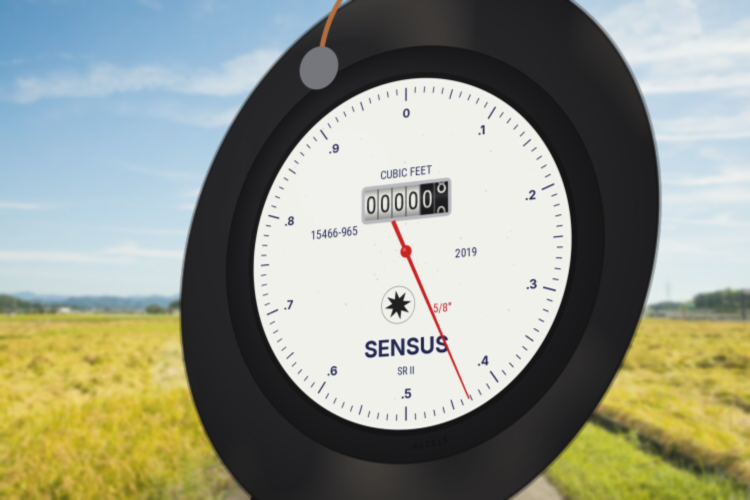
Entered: 8.43 ft³
